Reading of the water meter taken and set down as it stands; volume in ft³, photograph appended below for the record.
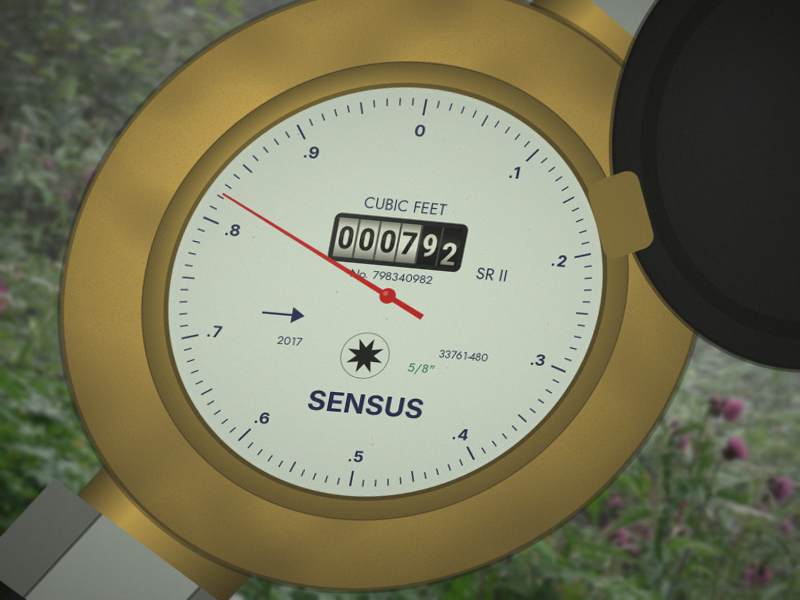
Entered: 791.82 ft³
